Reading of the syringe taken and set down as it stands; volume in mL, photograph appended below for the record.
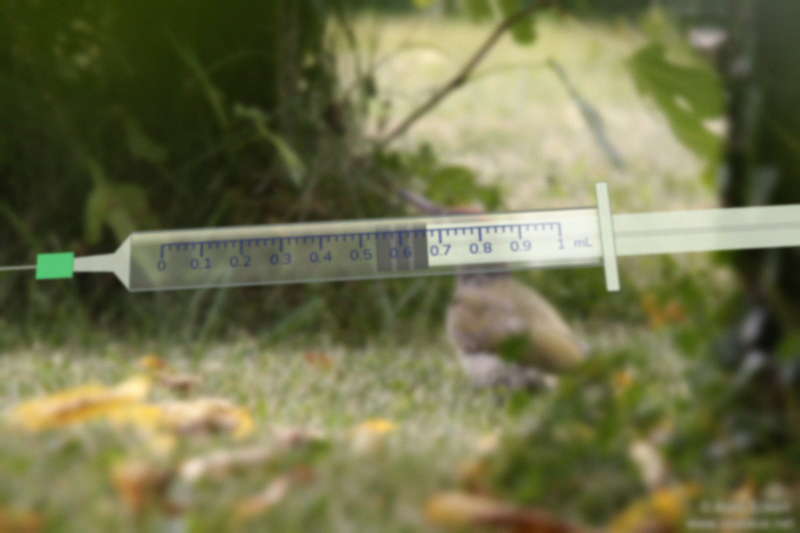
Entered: 0.54 mL
